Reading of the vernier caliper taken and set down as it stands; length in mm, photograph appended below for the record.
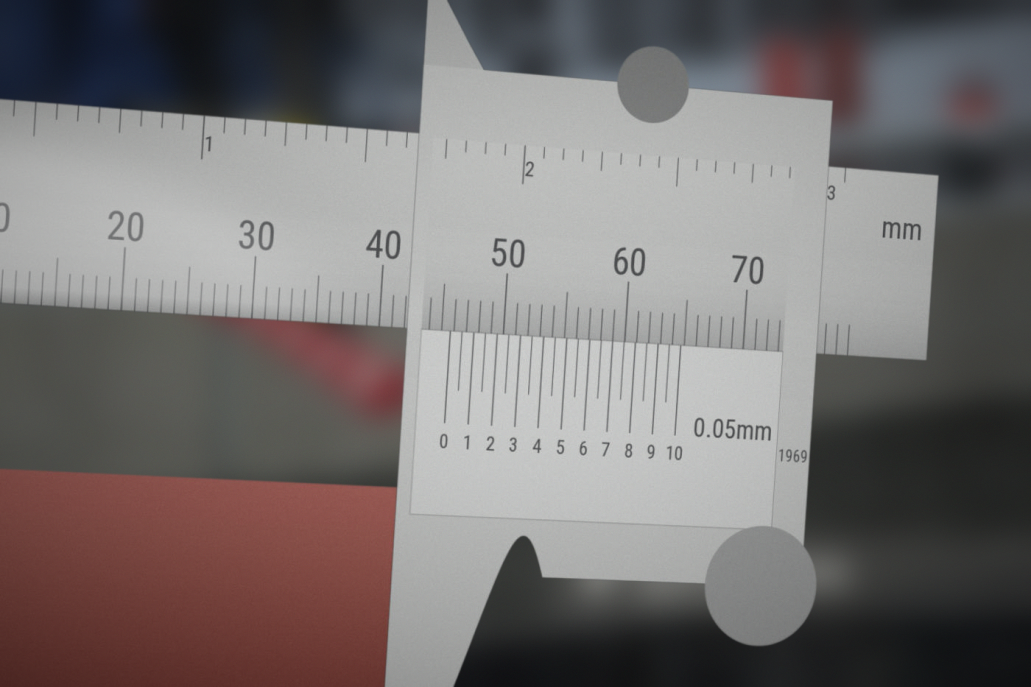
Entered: 45.7 mm
